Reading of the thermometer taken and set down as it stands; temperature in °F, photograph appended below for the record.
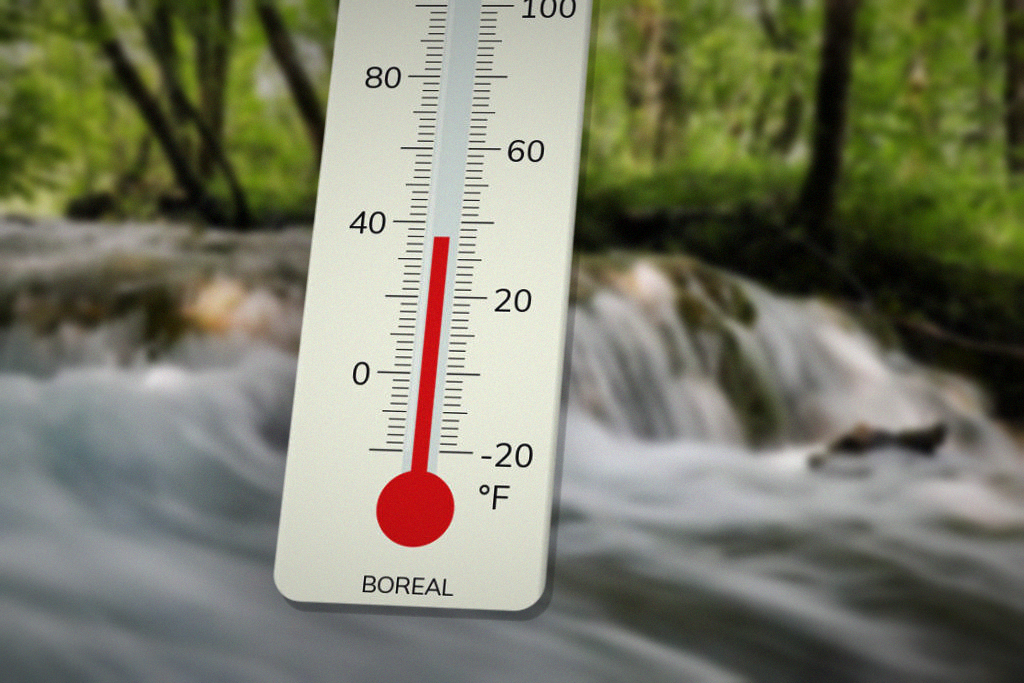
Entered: 36 °F
